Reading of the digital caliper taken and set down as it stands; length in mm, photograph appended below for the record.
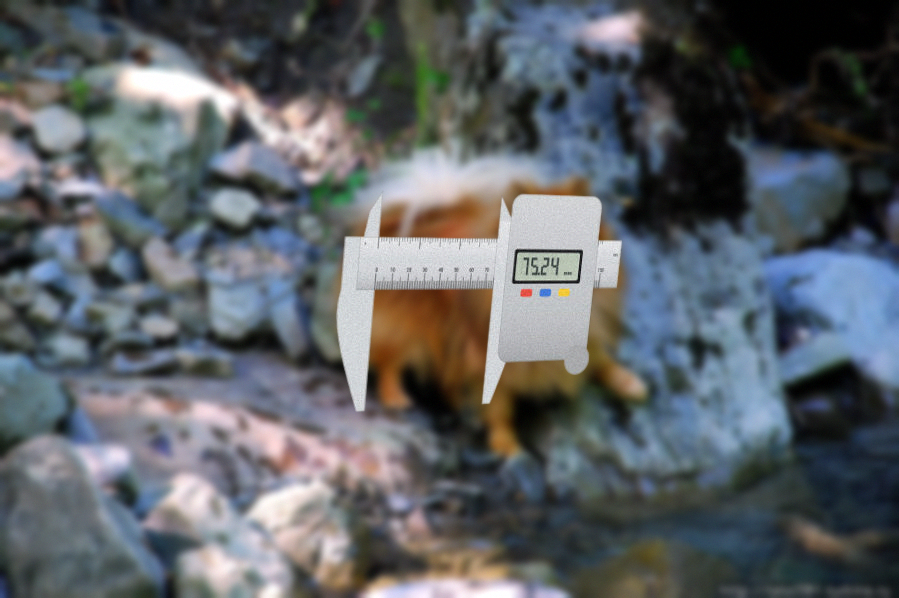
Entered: 75.24 mm
